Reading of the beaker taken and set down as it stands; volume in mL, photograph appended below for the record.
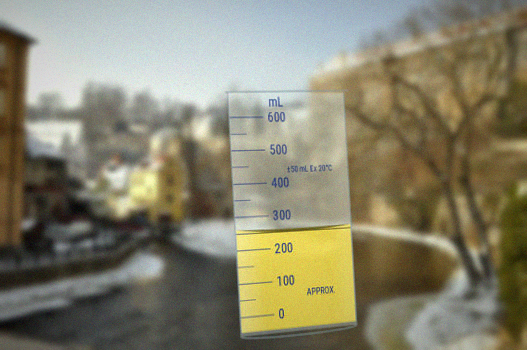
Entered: 250 mL
